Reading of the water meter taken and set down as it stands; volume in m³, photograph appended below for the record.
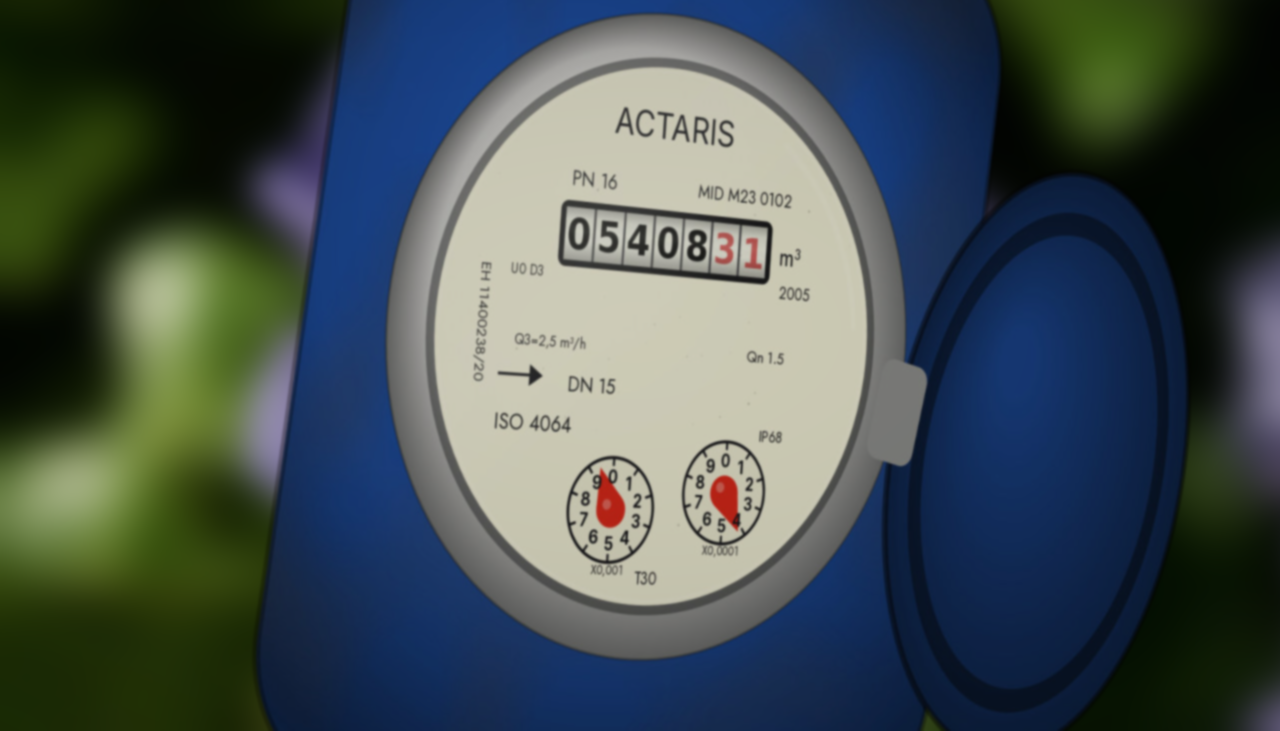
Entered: 5408.3094 m³
